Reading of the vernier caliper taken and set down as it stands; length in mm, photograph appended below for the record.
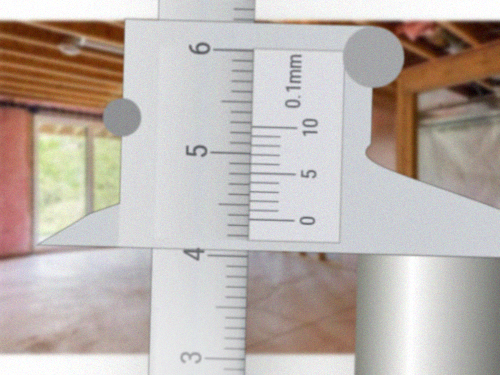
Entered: 43.6 mm
